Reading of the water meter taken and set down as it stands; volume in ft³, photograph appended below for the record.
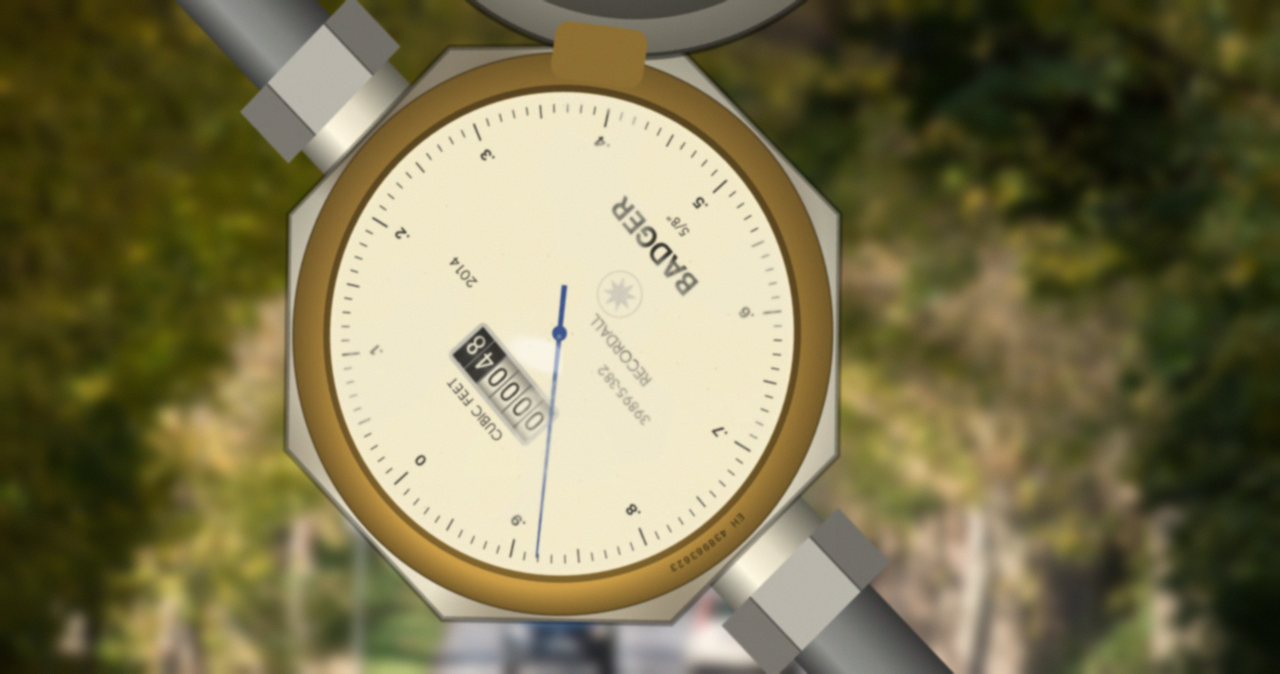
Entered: 47.88 ft³
